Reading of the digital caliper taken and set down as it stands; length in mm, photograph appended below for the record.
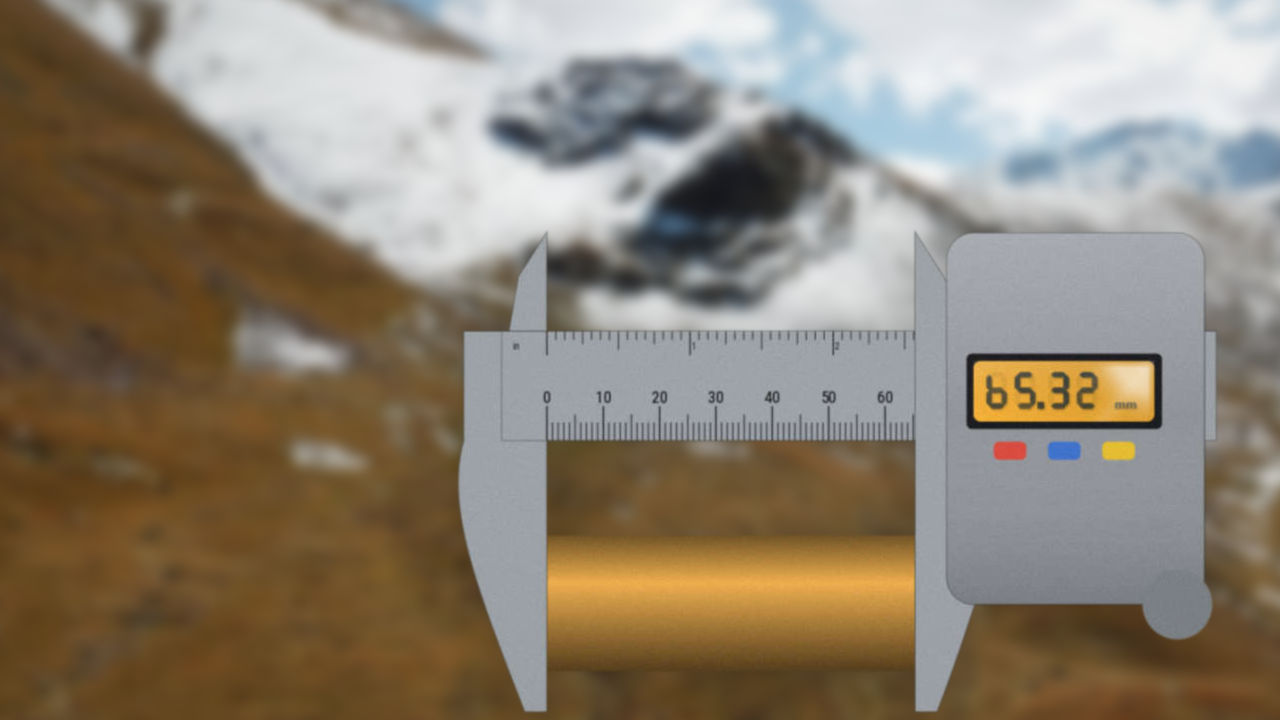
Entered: 65.32 mm
